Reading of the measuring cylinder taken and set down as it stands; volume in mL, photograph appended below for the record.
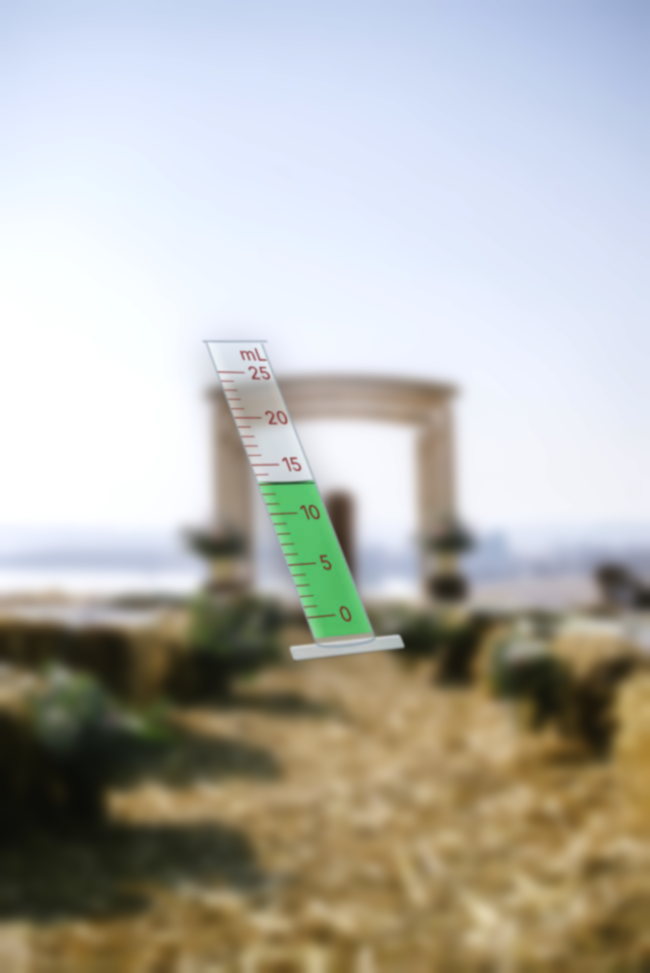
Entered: 13 mL
